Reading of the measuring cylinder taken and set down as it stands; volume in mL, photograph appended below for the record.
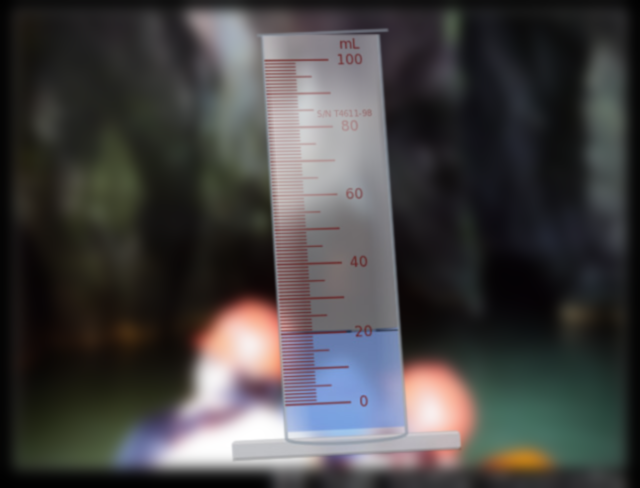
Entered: 20 mL
